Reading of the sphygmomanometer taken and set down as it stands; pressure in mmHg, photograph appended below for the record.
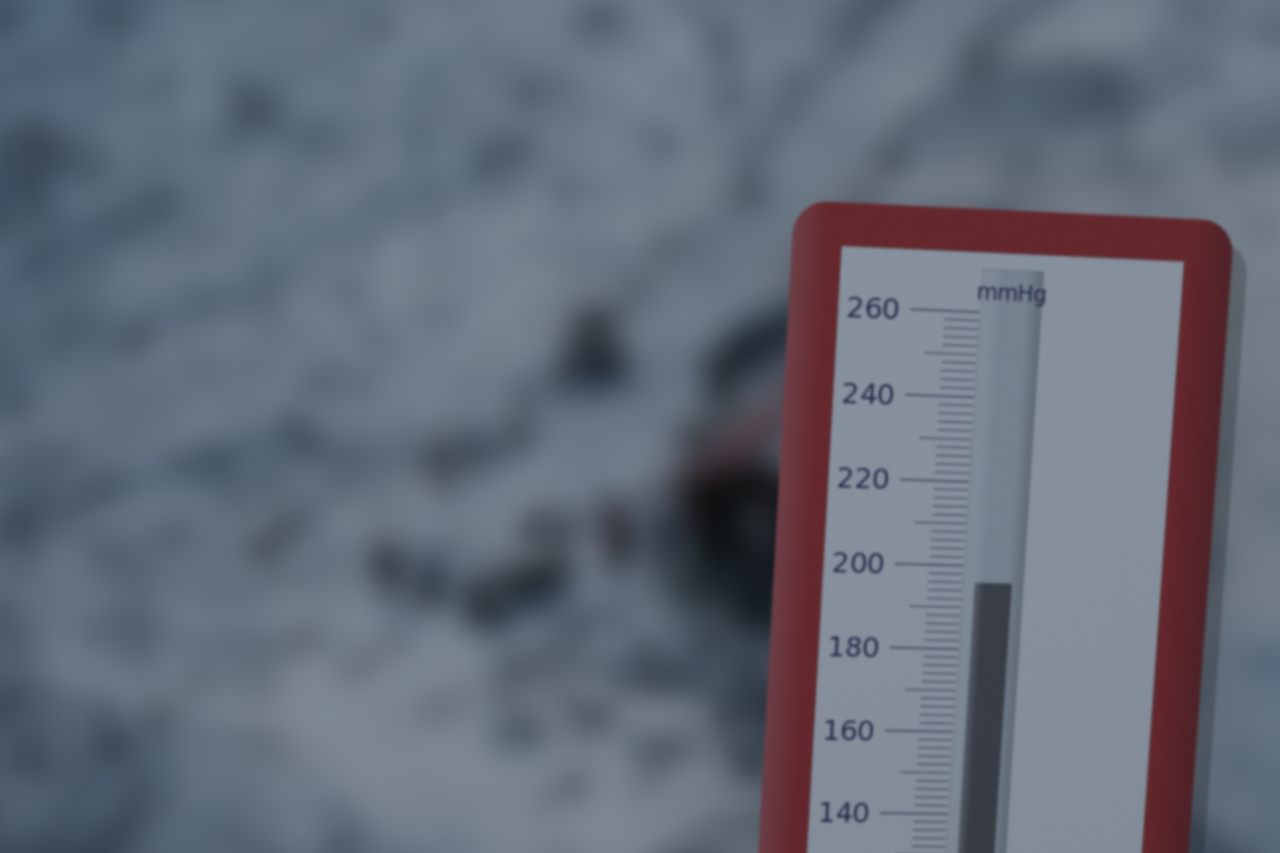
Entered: 196 mmHg
